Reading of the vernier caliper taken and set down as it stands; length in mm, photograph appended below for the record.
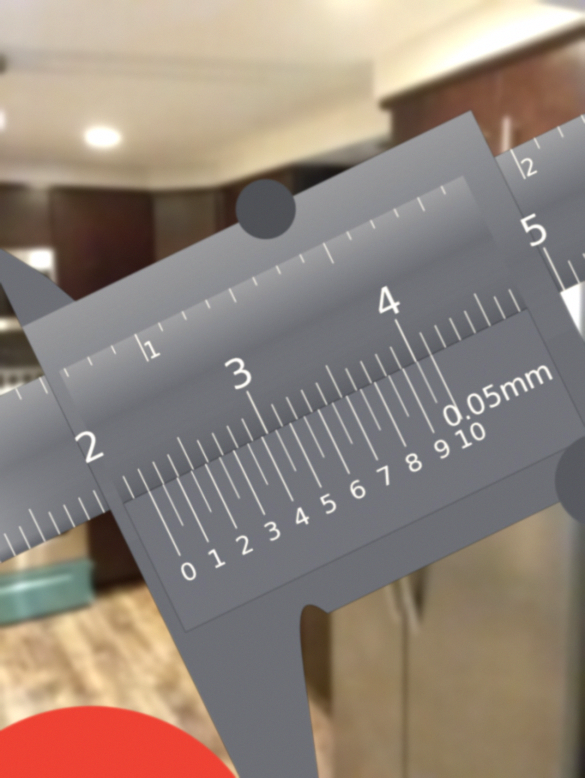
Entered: 22.0 mm
